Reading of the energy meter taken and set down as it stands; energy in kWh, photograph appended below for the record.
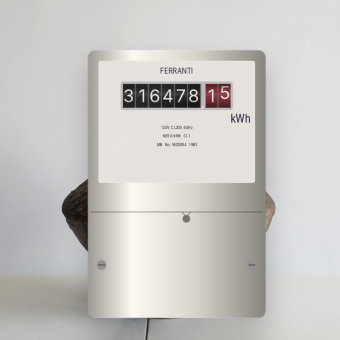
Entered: 316478.15 kWh
